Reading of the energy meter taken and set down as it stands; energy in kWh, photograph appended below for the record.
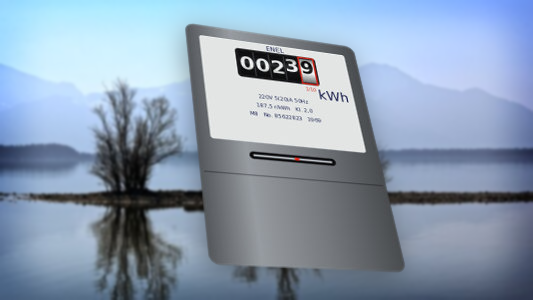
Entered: 23.9 kWh
